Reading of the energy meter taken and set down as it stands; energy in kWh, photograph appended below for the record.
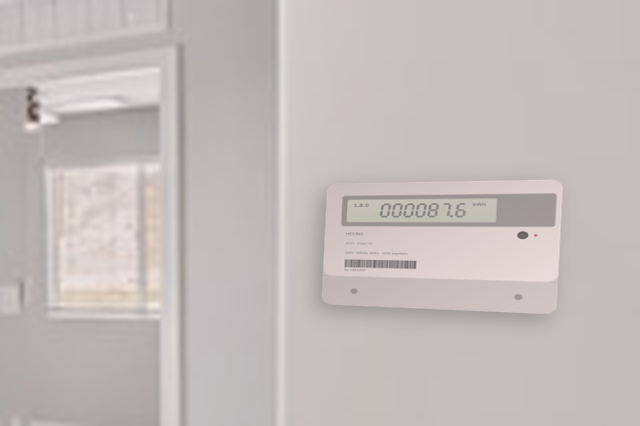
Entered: 87.6 kWh
